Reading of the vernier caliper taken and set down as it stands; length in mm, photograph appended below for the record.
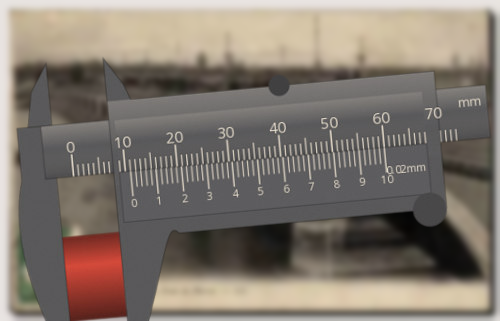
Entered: 11.0 mm
